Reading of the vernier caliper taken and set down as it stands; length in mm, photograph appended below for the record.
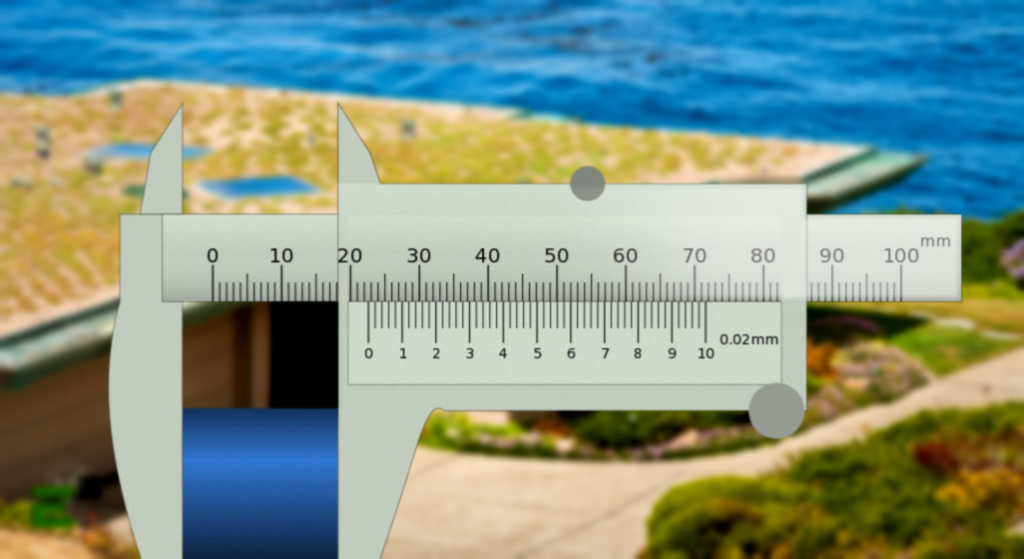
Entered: 22.6 mm
